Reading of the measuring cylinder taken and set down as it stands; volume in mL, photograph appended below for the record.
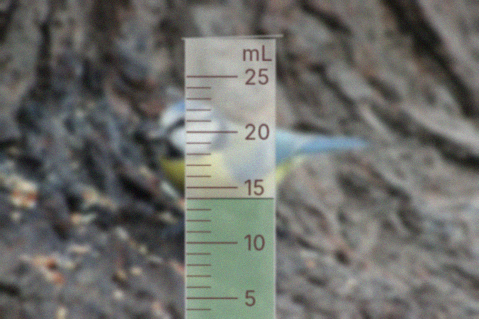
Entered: 14 mL
